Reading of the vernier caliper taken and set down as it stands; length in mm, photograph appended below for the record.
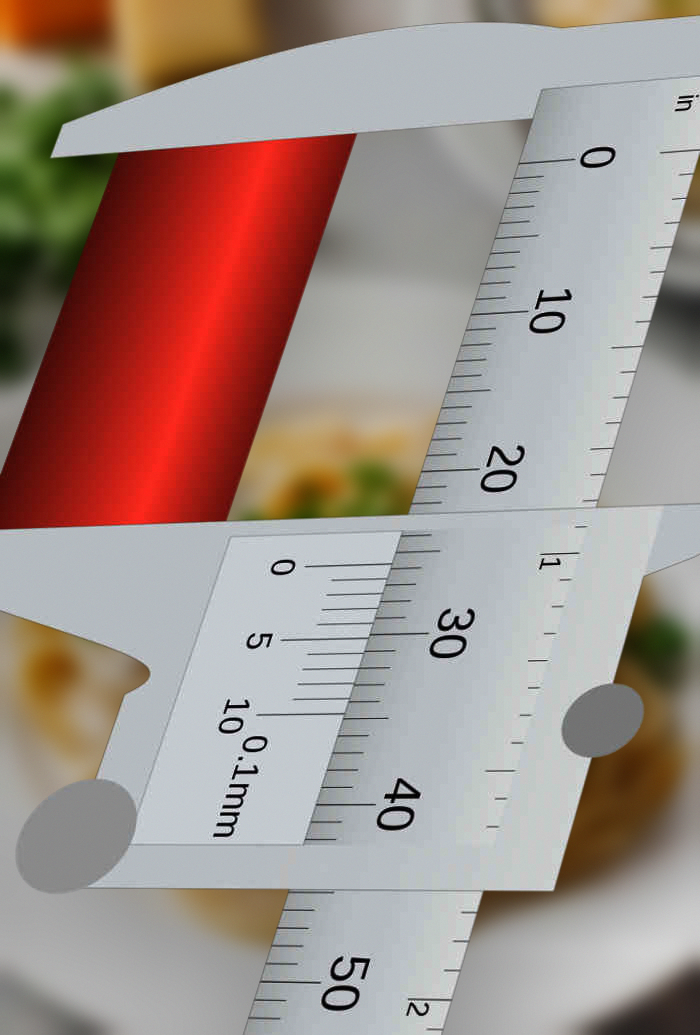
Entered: 25.7 mm
